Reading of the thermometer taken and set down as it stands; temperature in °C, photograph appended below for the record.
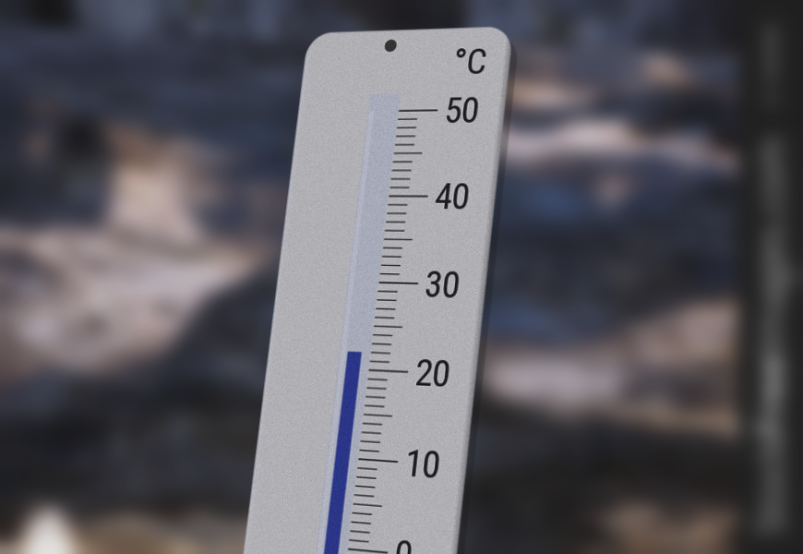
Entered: 22 °C
